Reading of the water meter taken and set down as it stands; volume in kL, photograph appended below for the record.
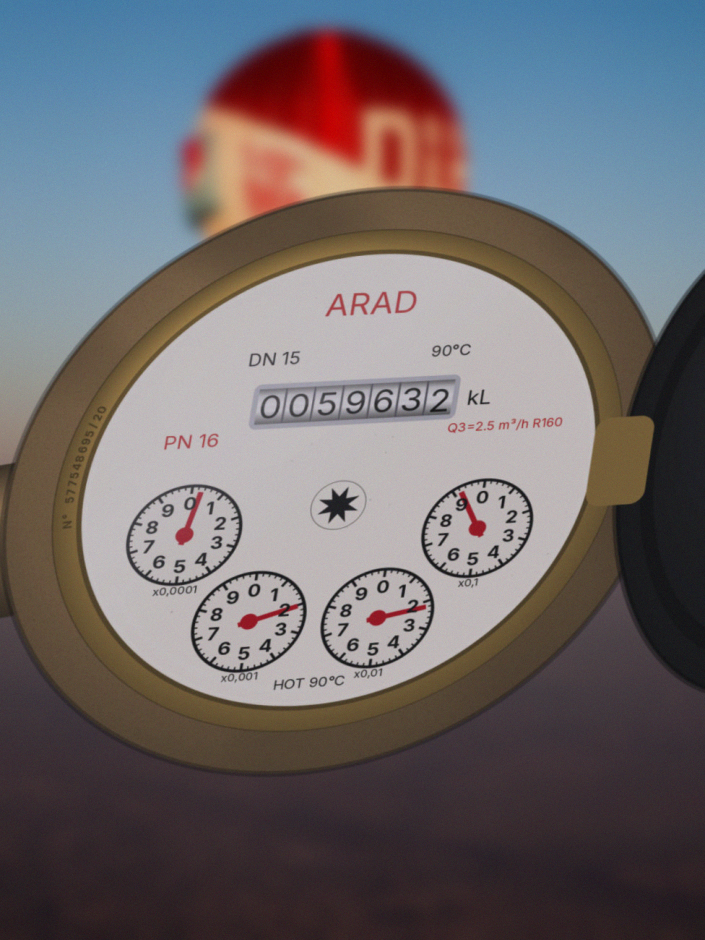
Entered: 59631.9220 kL
